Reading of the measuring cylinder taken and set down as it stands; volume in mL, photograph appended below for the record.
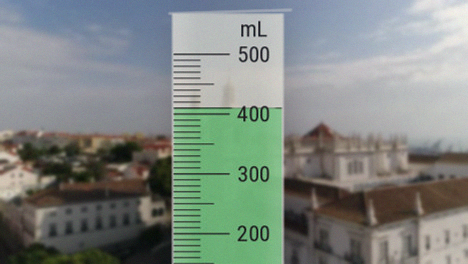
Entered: 410 mL
